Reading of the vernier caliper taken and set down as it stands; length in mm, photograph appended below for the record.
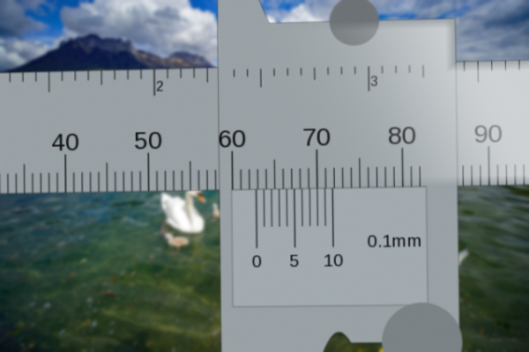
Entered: 62.8 mm
